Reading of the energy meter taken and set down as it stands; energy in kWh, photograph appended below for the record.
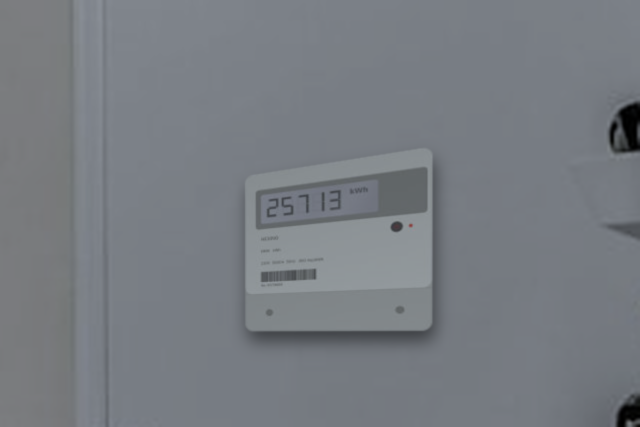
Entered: 25713 kWh
